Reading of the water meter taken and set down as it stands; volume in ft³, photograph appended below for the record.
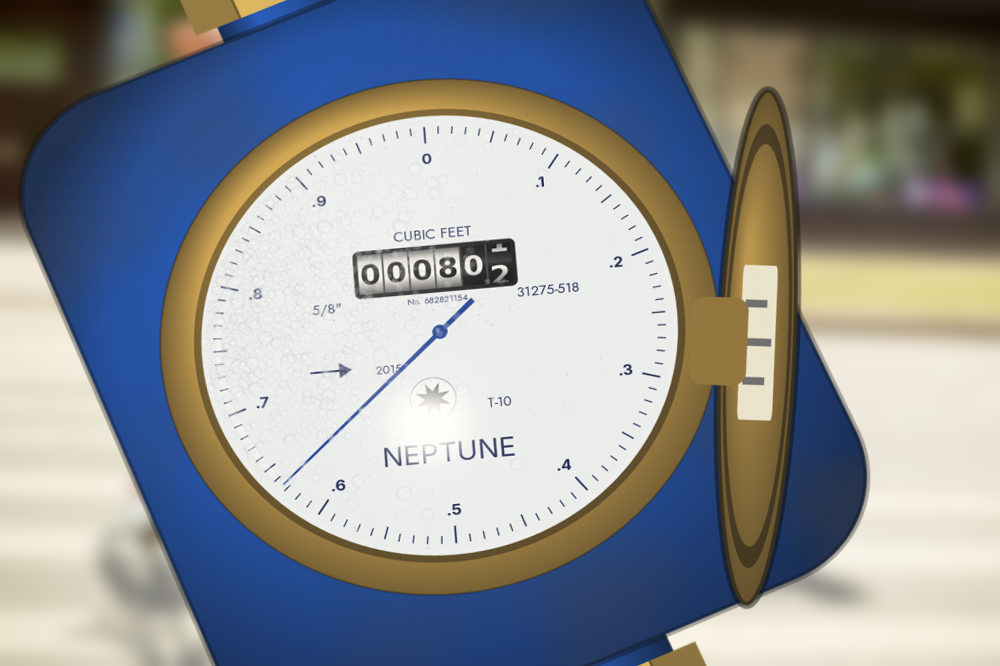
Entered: 801.63 ft³
